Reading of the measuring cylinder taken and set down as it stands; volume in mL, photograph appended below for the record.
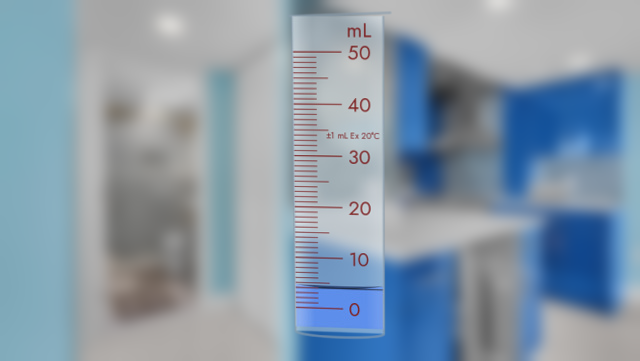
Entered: 4 mL
